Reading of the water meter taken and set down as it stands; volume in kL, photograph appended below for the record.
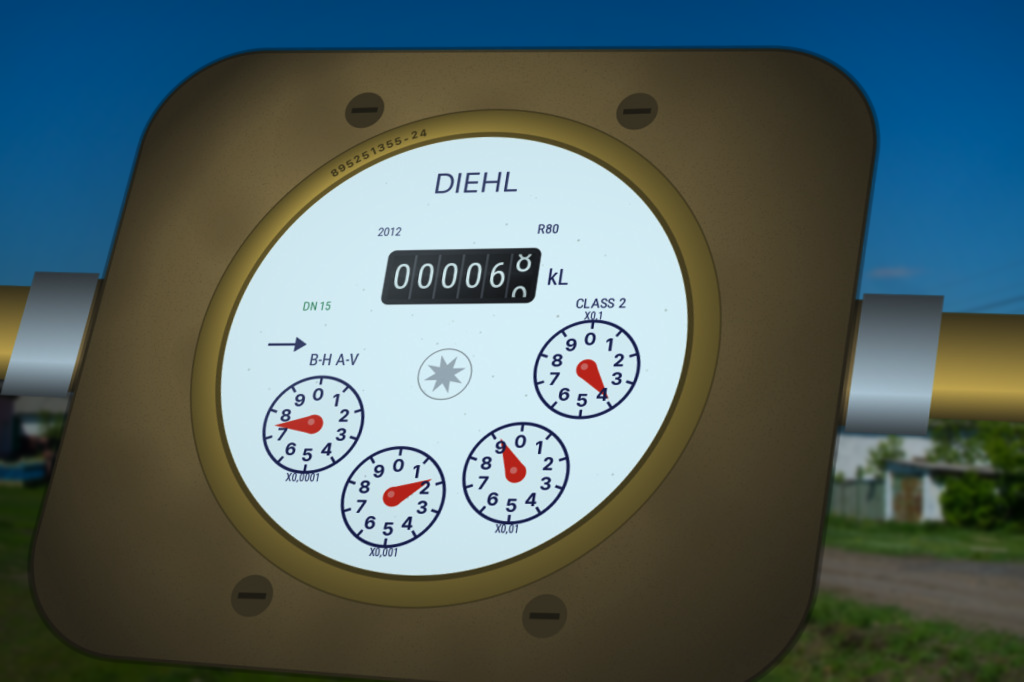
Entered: 68.3917 kL
